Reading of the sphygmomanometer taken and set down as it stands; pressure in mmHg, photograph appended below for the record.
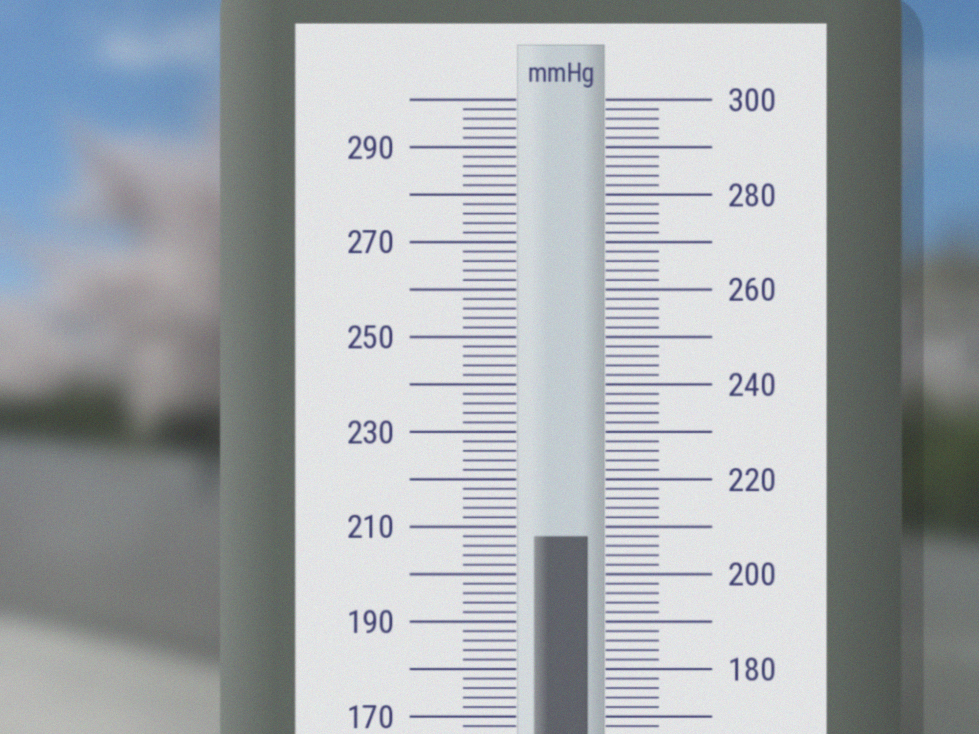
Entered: 208 mmHg
